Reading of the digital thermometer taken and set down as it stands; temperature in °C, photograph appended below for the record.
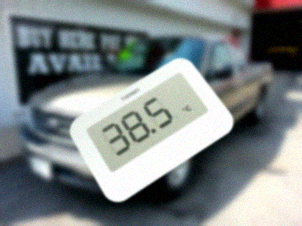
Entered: 38.5 °C
